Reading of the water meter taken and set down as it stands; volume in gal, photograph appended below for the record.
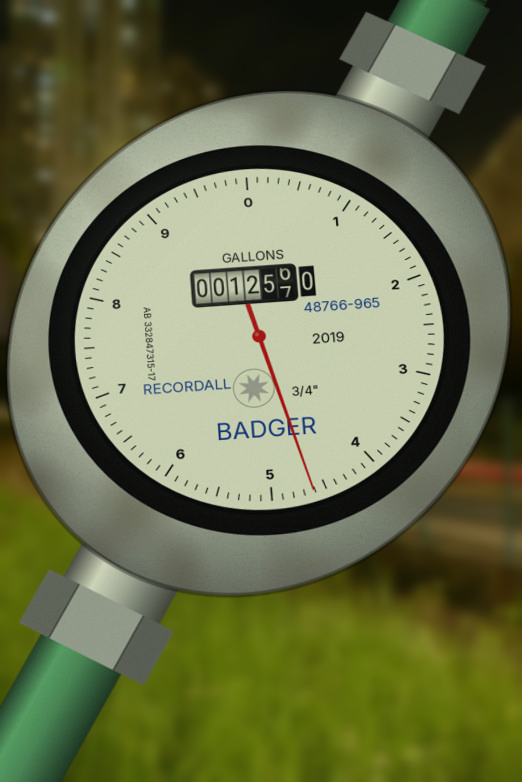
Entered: 12564.6 gal
